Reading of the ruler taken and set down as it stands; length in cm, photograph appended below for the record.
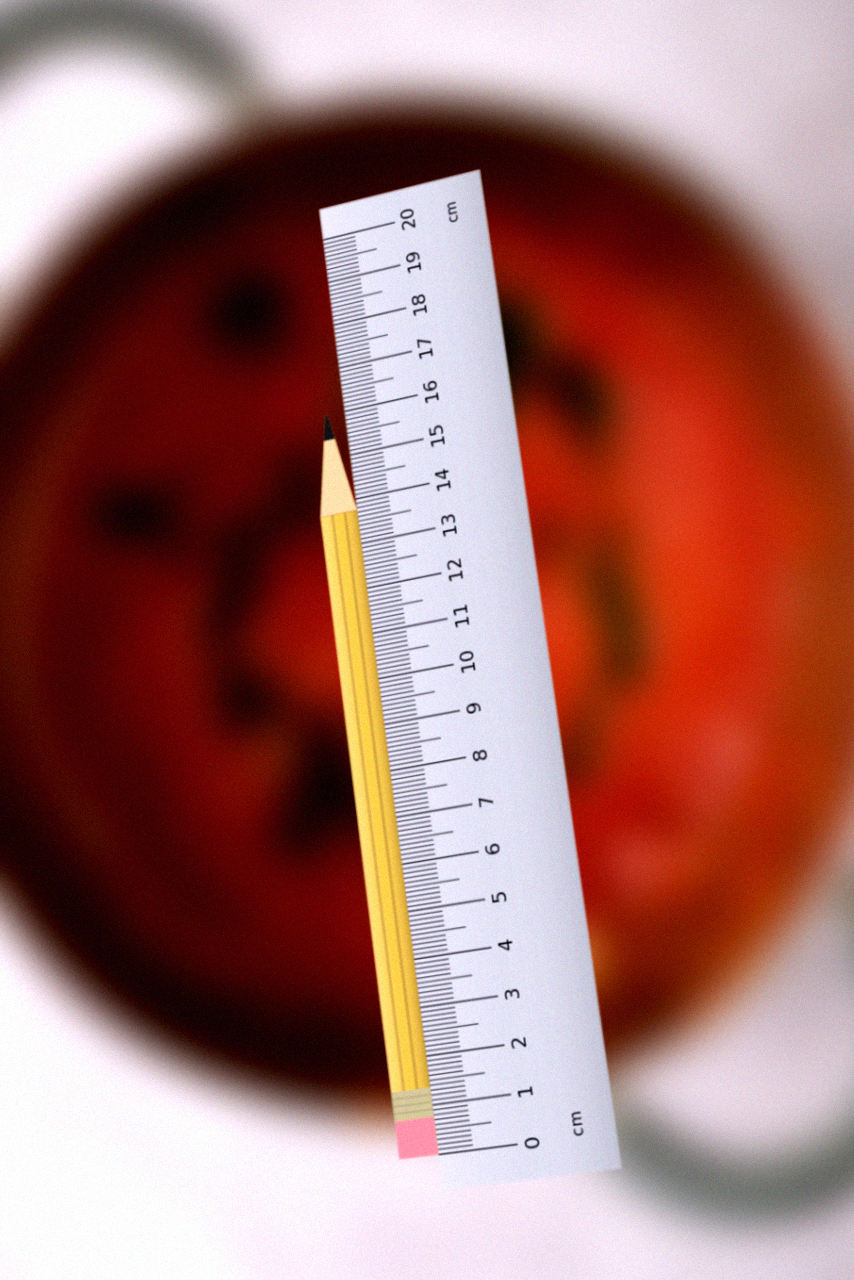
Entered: 16 cm
